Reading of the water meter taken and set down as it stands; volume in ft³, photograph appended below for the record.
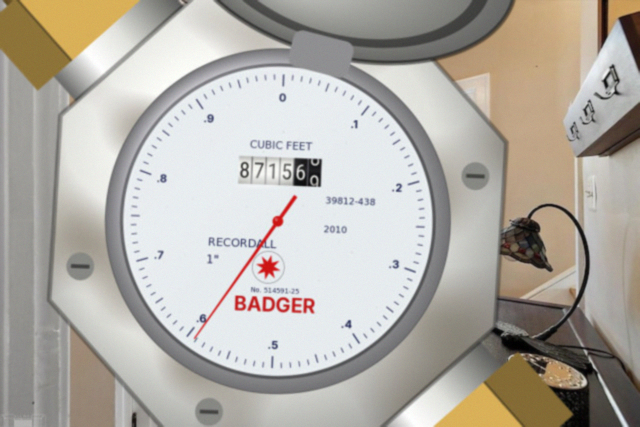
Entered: 871568.59 ft³
